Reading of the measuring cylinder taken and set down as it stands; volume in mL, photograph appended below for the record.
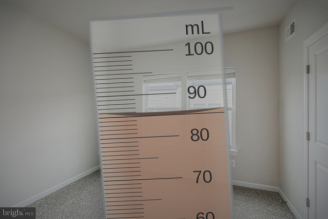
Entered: 85 mL
